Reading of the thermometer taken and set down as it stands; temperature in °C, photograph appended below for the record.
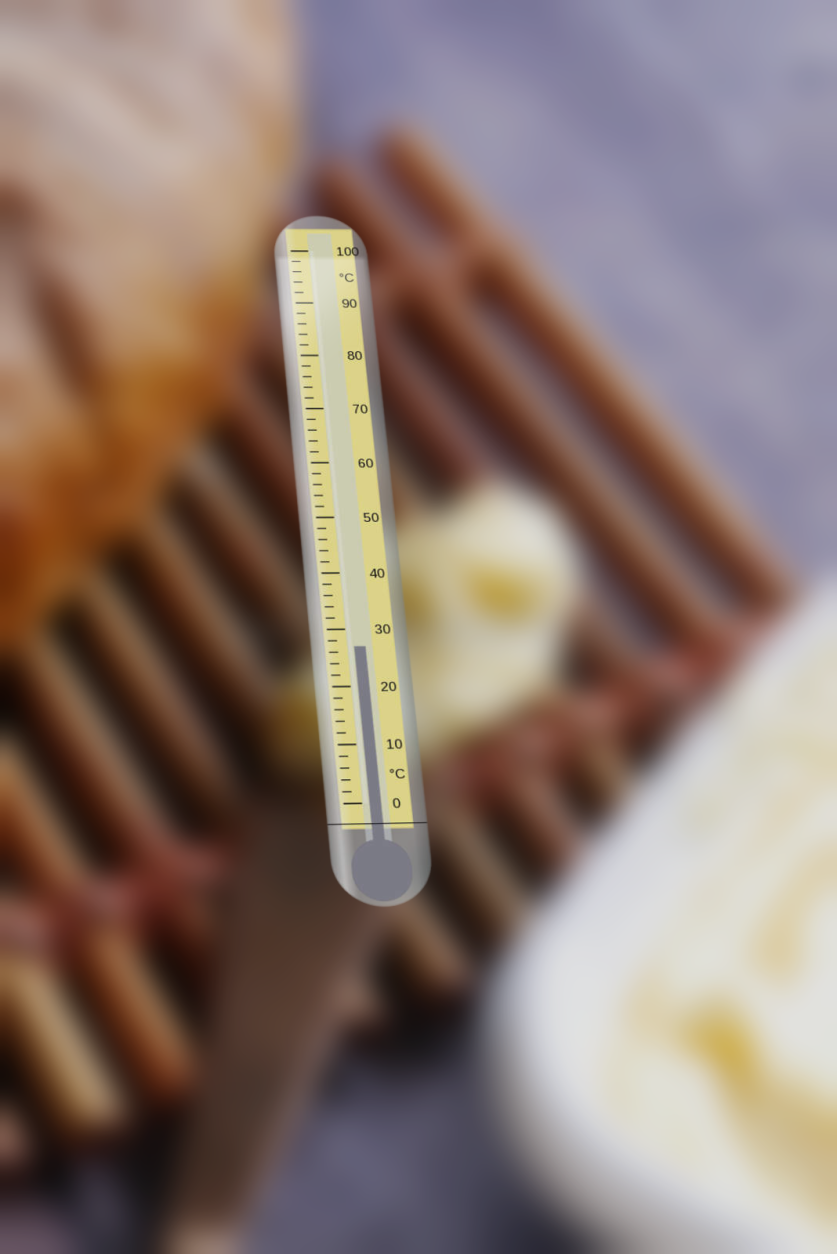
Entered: 27 °C
